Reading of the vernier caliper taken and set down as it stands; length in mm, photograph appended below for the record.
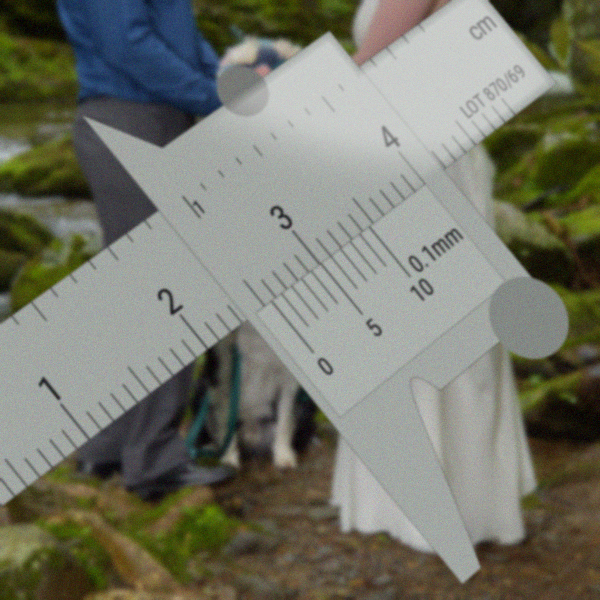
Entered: 25.6 mm
